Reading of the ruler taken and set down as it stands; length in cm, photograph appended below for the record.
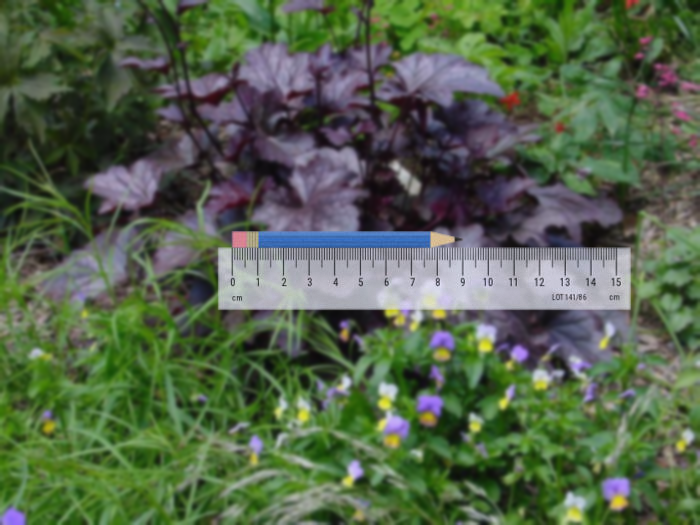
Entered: 9 cm
